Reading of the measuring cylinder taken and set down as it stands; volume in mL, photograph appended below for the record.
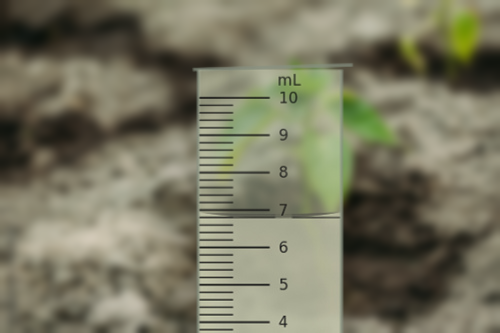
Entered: 6.8 mL
